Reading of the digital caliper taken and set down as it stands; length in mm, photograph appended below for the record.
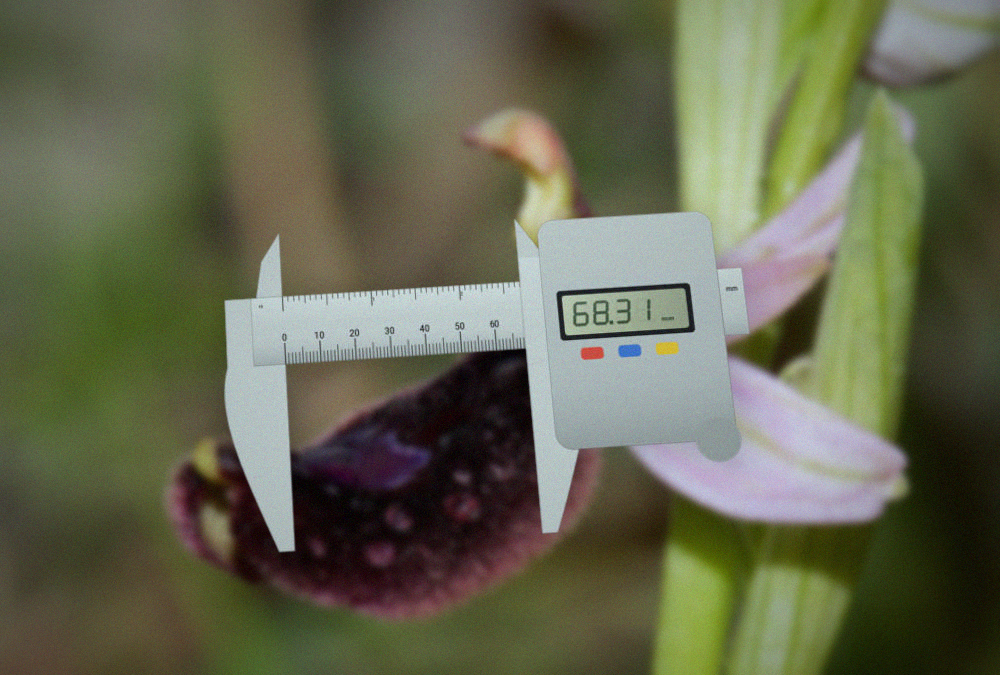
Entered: 68.31 mm
